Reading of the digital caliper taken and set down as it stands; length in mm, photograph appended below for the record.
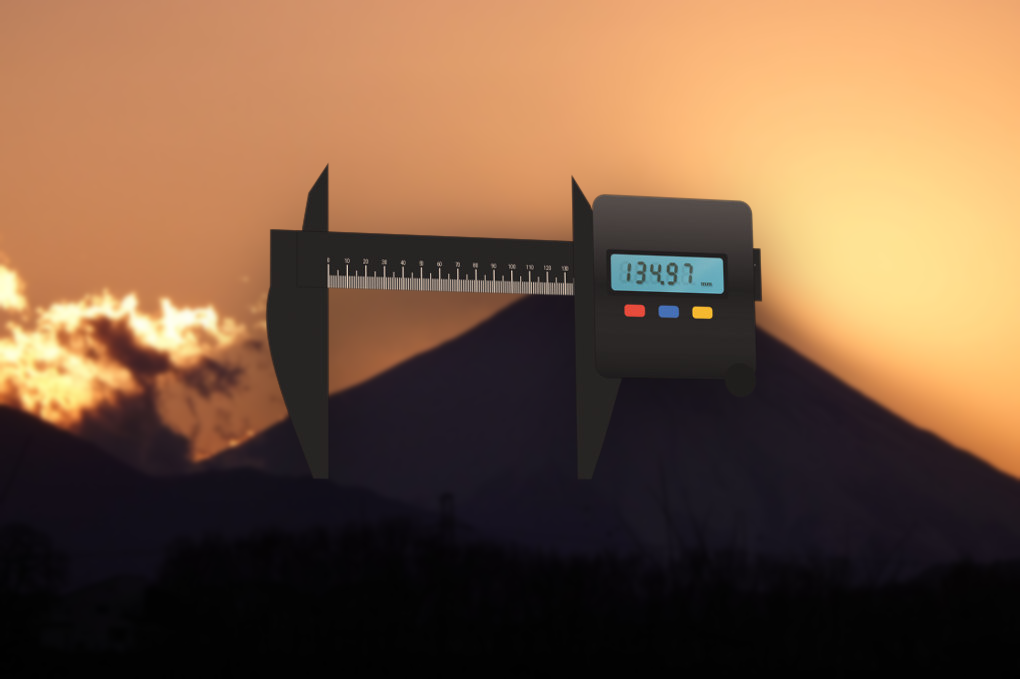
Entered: 134.97 mm
